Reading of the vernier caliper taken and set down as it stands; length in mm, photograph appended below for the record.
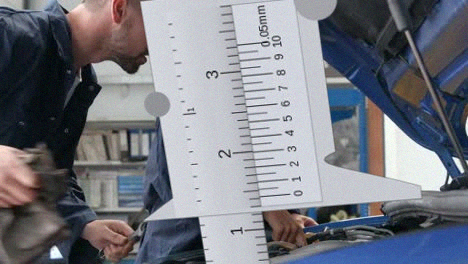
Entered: 14.2 mm
